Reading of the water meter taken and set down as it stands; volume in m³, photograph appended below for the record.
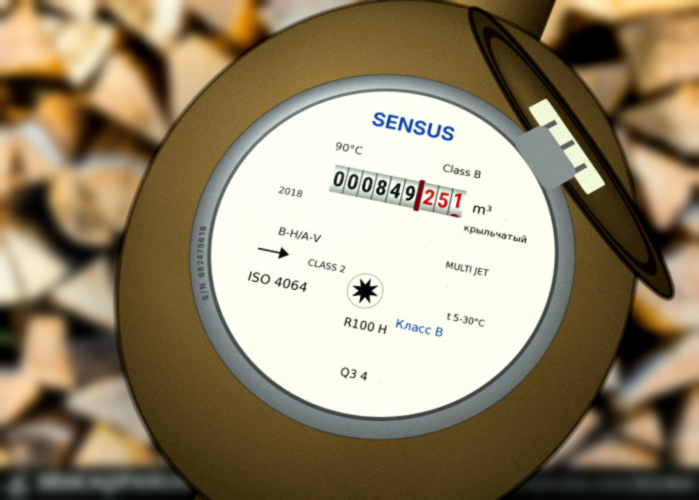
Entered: 849.251 m³
